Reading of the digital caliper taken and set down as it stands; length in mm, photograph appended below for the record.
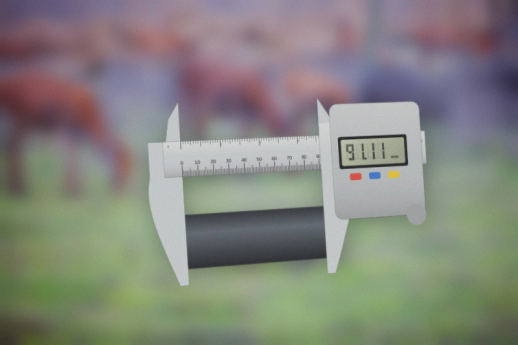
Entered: 91.11 mm
